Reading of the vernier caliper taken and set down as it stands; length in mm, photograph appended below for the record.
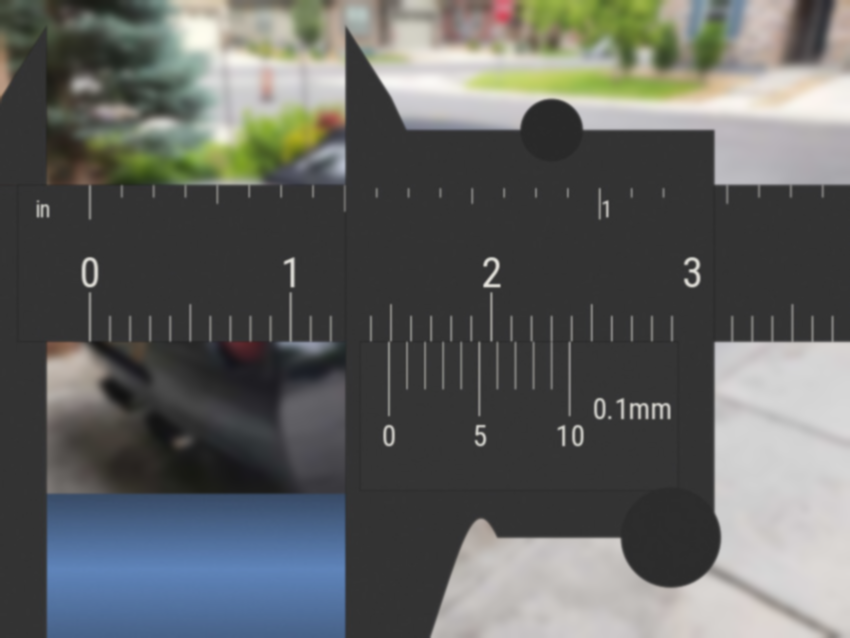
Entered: 14.9 mm
